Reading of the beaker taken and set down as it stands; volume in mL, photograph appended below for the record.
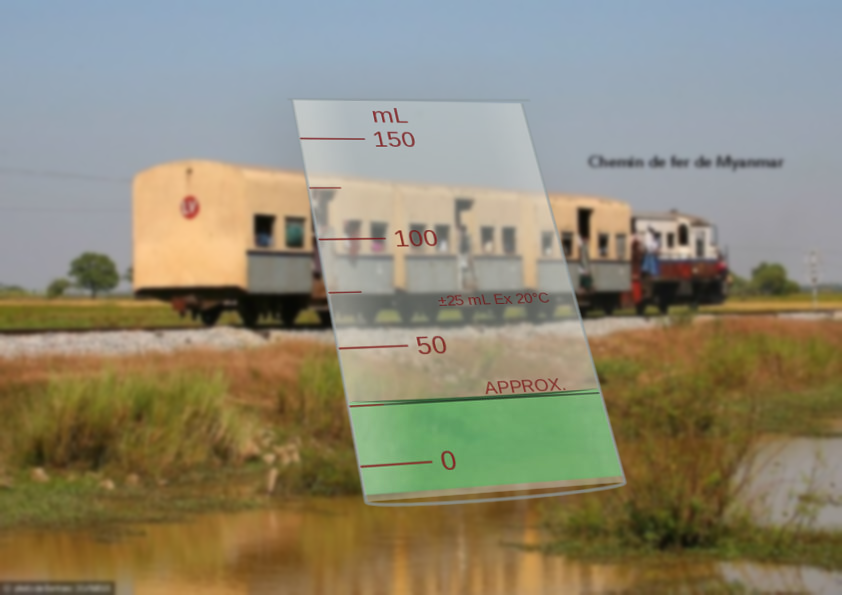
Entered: 25 mL
